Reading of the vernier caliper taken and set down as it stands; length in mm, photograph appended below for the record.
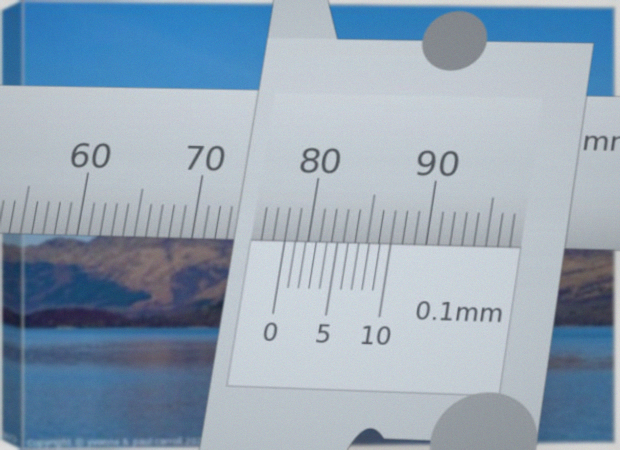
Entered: 78.0 mm
